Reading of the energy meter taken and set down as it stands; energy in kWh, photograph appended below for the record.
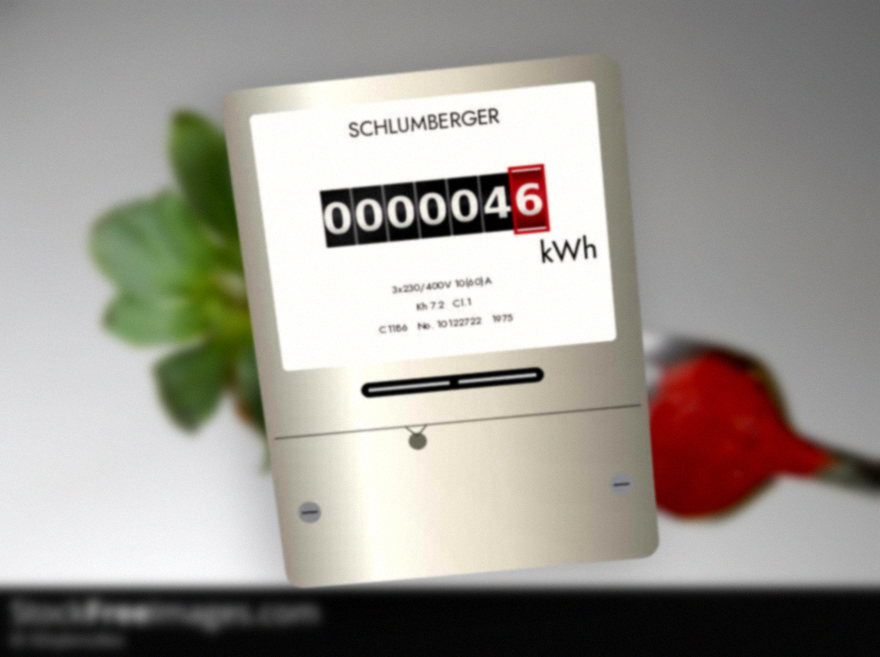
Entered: 4.6 kWh
